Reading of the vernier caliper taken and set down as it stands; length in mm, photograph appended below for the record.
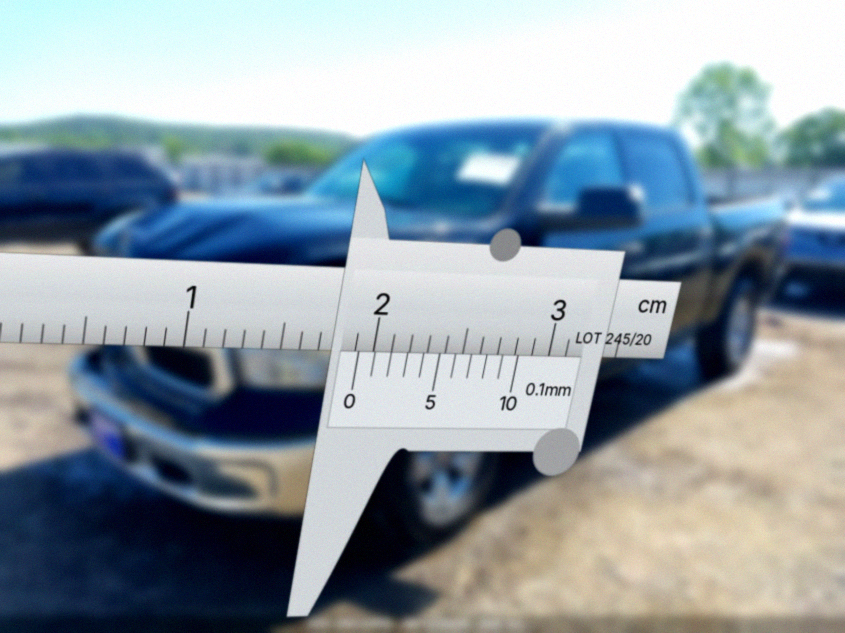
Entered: 19.2 mm
